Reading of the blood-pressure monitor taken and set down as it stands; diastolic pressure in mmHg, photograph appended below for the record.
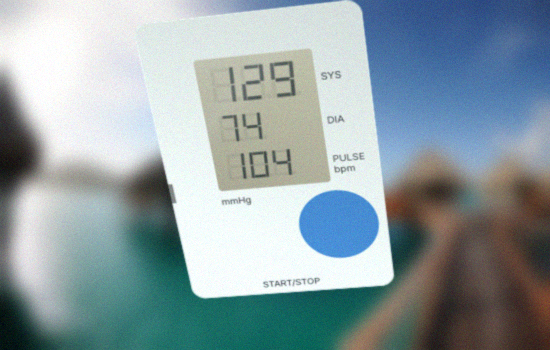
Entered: 74 mmHg
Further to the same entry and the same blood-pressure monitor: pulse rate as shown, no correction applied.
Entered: 104 bpm
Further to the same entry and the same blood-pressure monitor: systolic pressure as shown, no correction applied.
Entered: 129 mmHg
